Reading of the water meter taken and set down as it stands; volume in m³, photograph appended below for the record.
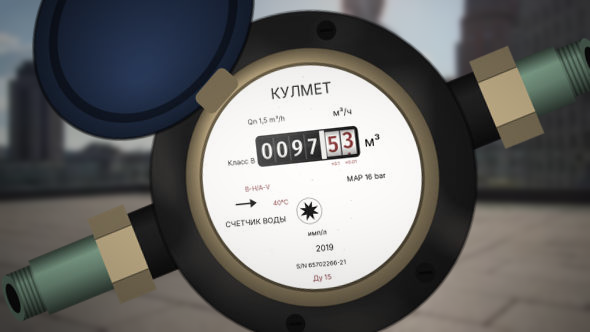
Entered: 97.53 m³
